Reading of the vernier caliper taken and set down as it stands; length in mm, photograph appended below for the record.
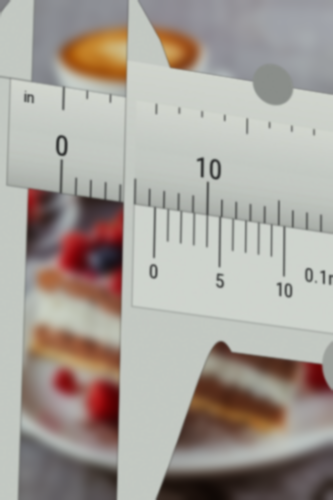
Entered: 6.4 mm
